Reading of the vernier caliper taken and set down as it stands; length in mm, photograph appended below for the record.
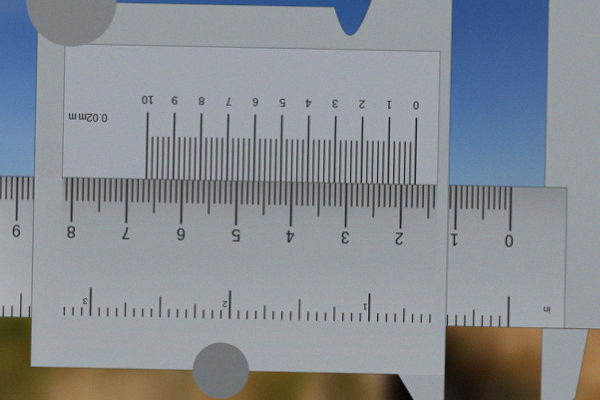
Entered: 17.5 mm
